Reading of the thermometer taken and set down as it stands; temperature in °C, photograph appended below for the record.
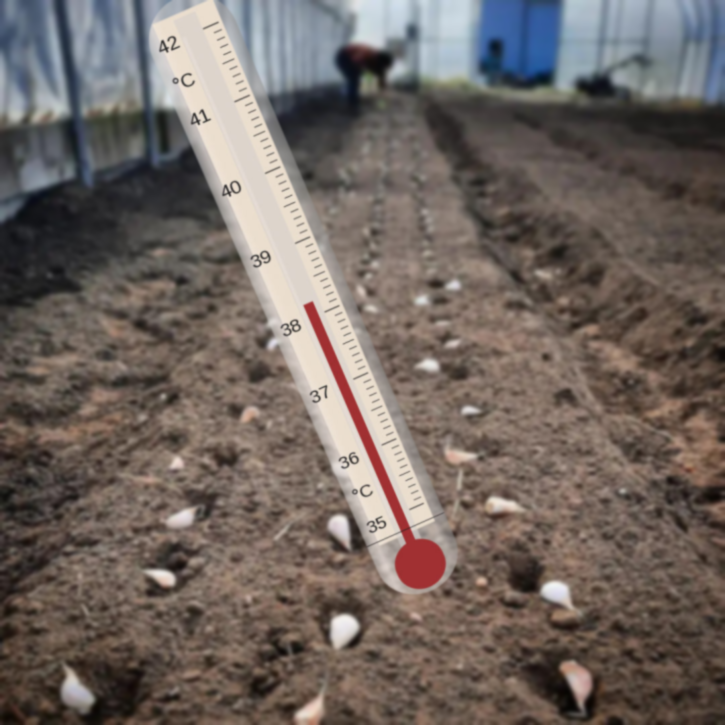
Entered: 38.2 °C
